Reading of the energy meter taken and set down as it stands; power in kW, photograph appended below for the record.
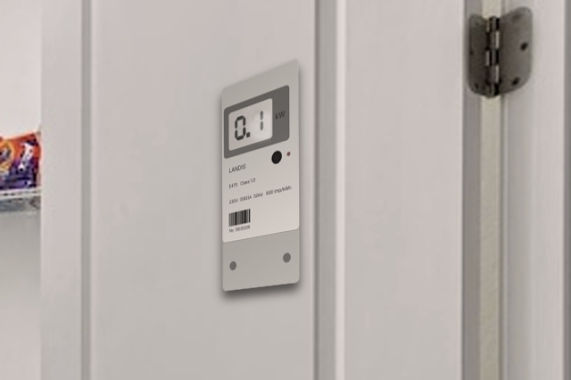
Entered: 0.1 kW
